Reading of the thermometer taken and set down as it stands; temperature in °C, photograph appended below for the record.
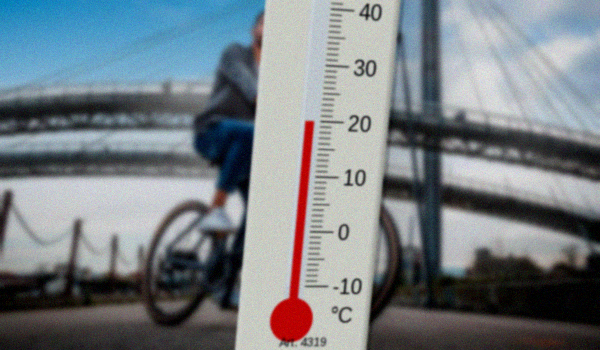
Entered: 20 °C
